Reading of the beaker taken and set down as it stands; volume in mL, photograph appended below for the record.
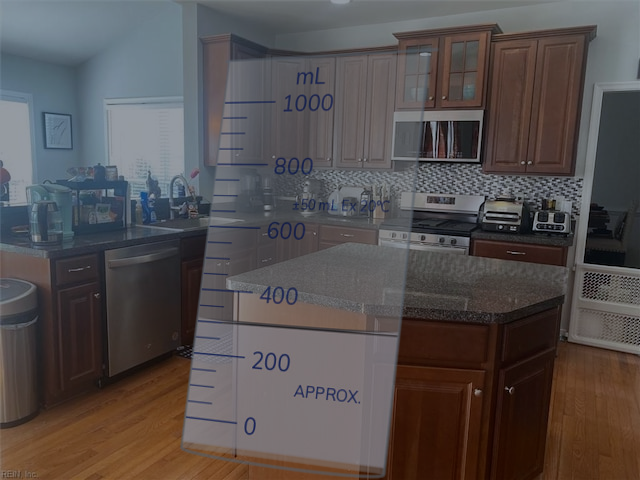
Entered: 300 mL
